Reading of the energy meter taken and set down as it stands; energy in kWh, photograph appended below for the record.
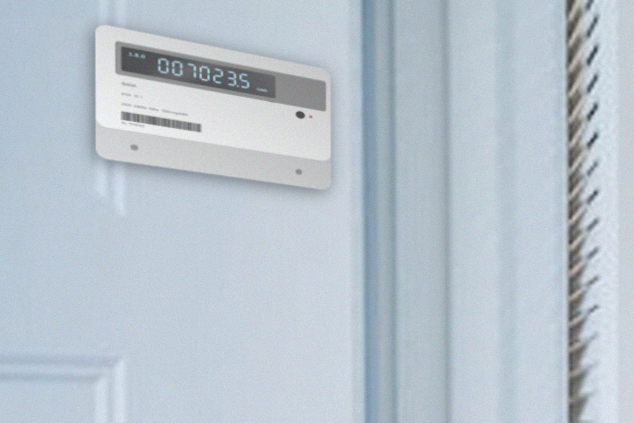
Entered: 7023.5 kWh
